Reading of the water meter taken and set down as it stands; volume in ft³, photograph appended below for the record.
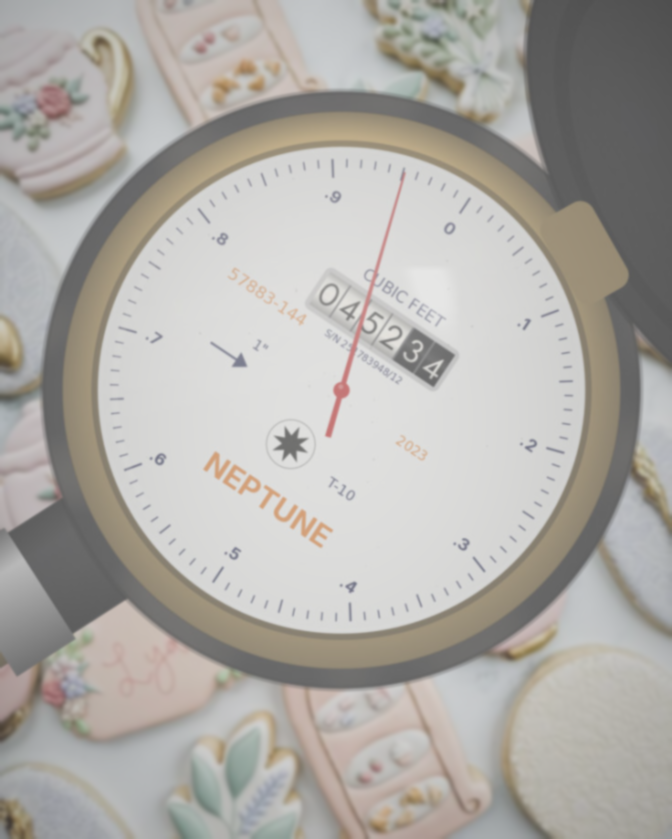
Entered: 45233.95 ft³
